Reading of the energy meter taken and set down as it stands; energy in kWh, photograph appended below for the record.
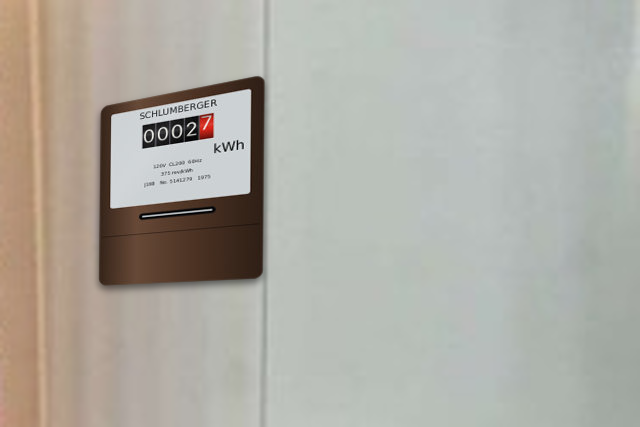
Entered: 2.7 kWh
